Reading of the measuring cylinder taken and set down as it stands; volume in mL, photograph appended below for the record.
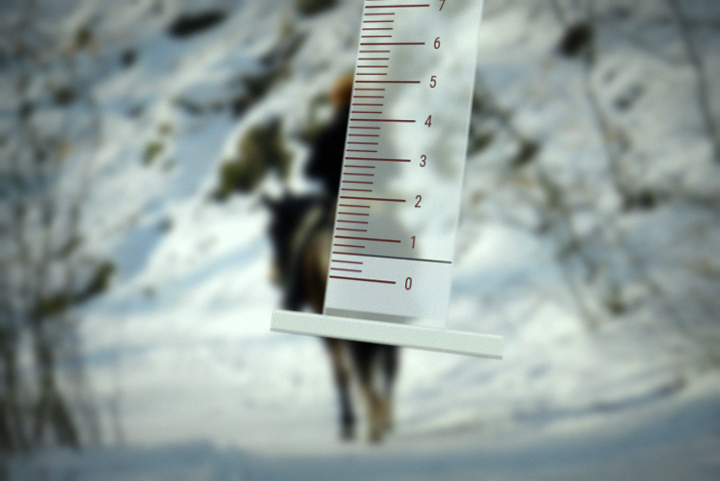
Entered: 0.6 mL
